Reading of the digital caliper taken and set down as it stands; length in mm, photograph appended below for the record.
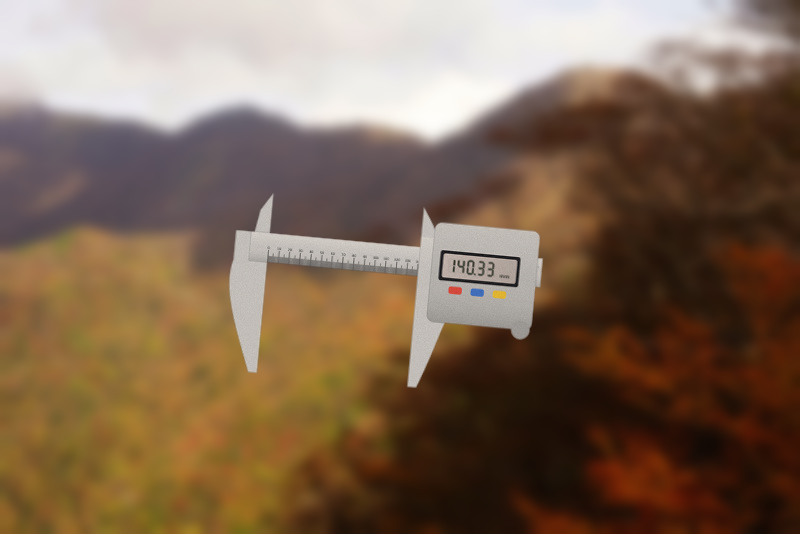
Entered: 140.33 mm
